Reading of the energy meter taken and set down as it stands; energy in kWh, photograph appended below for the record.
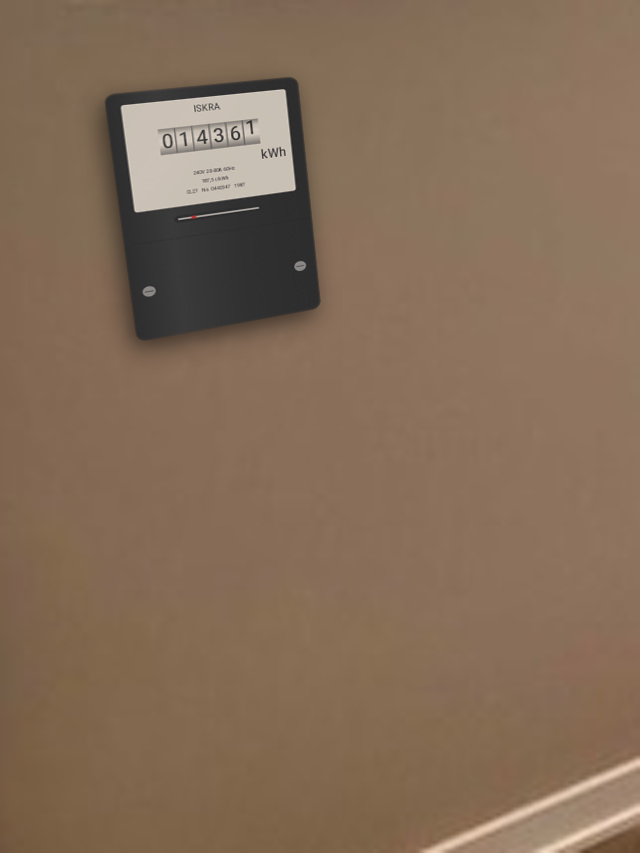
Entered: 14361 kWh
